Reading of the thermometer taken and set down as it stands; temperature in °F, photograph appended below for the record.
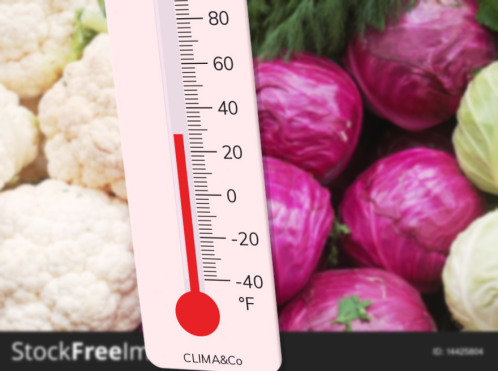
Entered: 28 °F
